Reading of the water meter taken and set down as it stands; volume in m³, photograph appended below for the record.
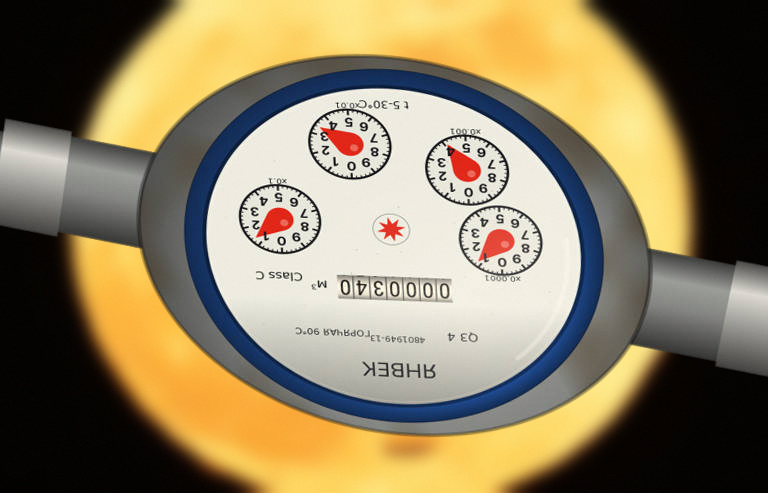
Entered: 340.1341 m³
